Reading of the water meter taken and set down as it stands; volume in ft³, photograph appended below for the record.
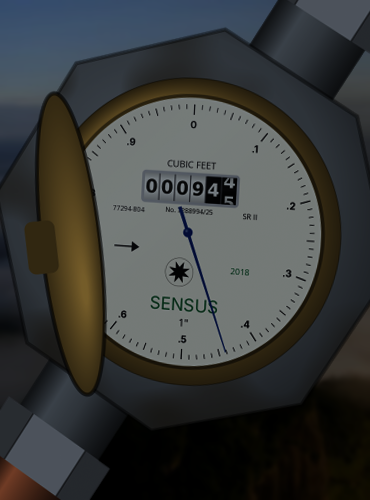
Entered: 944.44 ft³
